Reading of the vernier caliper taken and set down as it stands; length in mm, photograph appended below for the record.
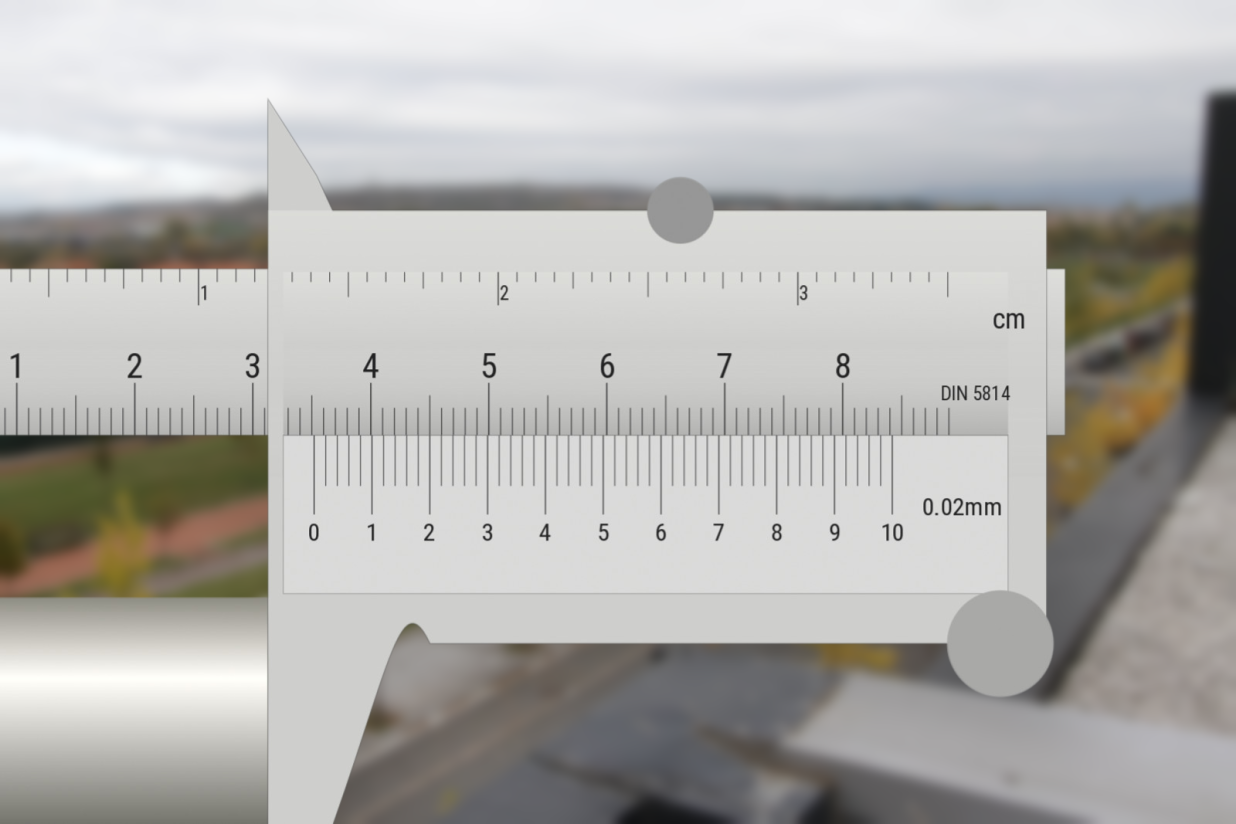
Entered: 35.2 mm
